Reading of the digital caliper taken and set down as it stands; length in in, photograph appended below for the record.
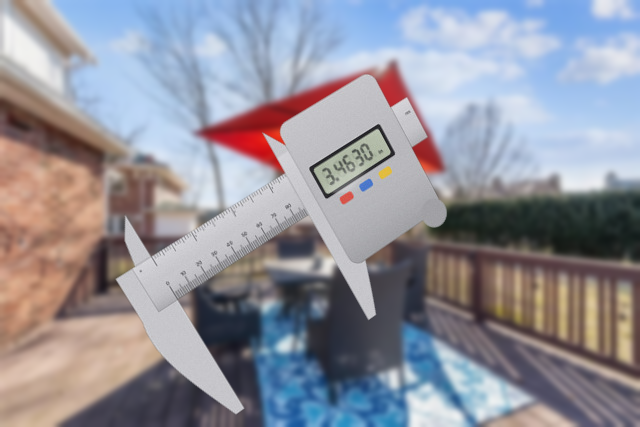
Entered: 3.4630 in
